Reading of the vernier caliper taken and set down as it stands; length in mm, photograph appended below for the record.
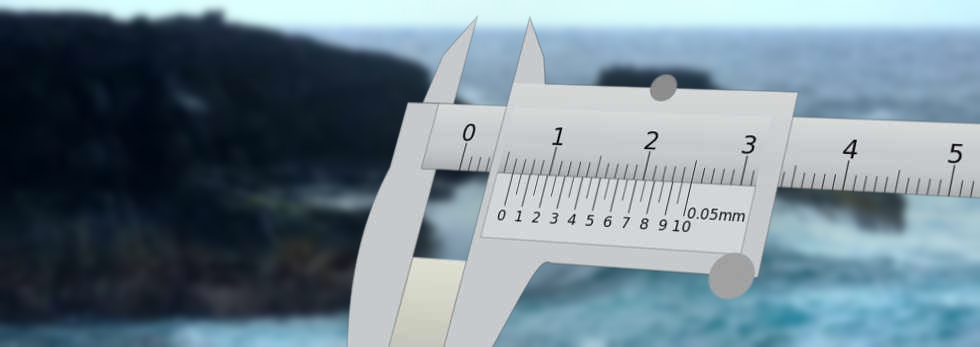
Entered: 6.0 mm
